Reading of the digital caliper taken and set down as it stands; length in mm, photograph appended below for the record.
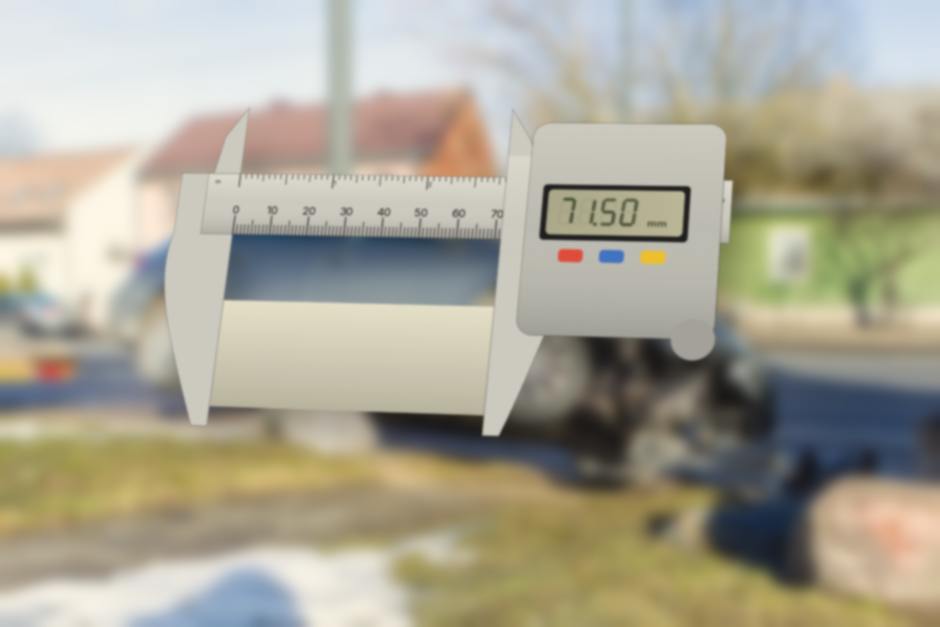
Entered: 71.50 mm
